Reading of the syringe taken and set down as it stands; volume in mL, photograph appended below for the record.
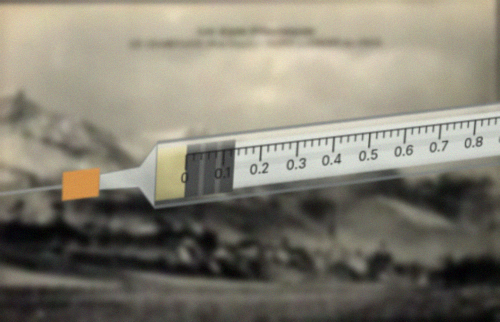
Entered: 0 mL
